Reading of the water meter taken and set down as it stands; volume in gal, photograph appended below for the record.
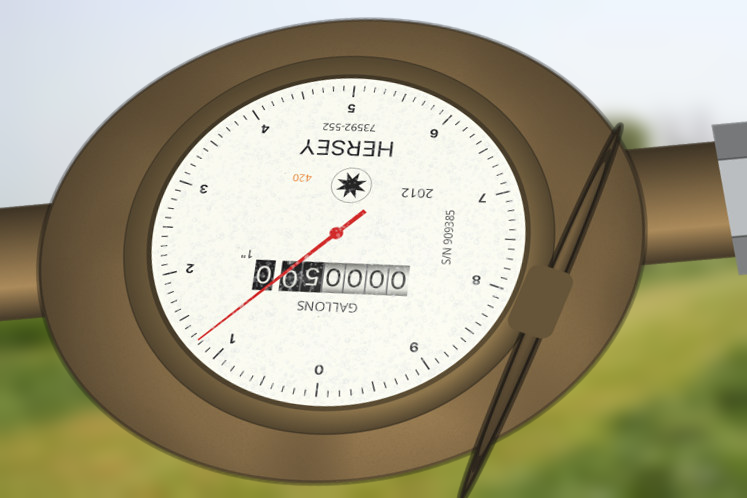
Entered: 501.2 gal
